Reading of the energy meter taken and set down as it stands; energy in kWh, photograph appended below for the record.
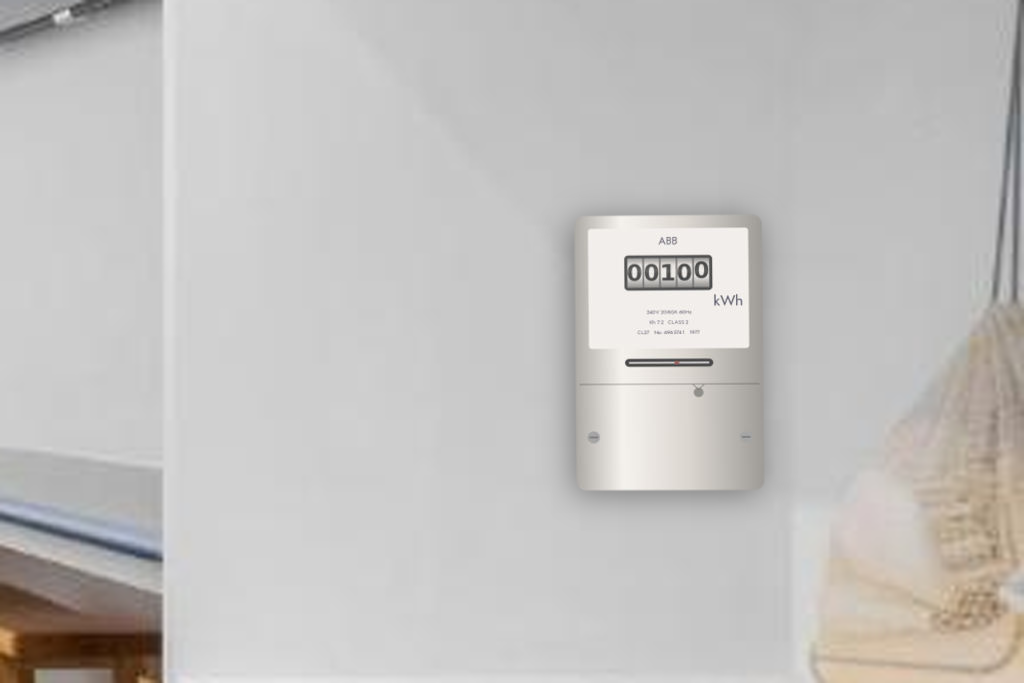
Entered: 100 kWh
